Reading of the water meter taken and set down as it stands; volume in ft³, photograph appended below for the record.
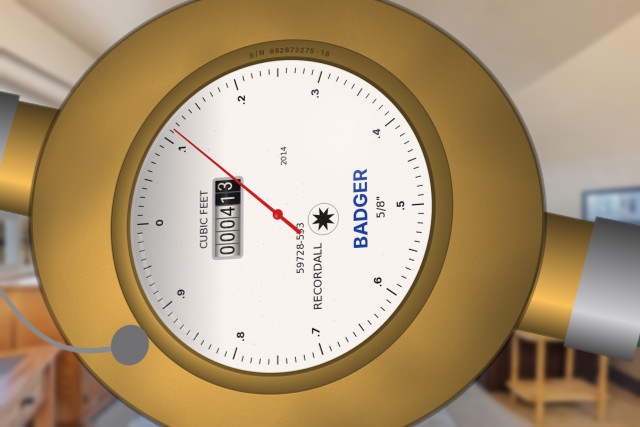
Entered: 413.11 ft³
